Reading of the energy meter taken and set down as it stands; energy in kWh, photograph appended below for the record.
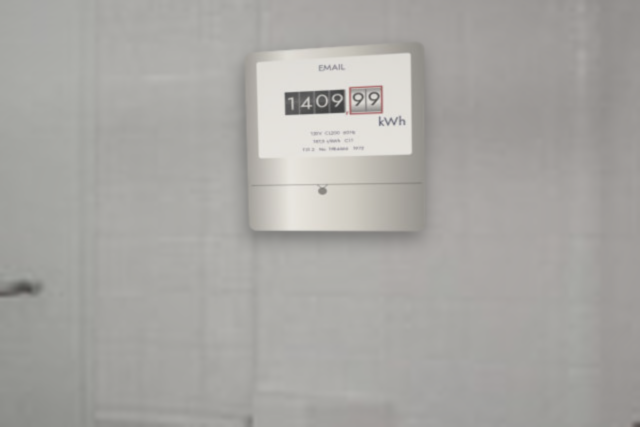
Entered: 1409.99 kWh
